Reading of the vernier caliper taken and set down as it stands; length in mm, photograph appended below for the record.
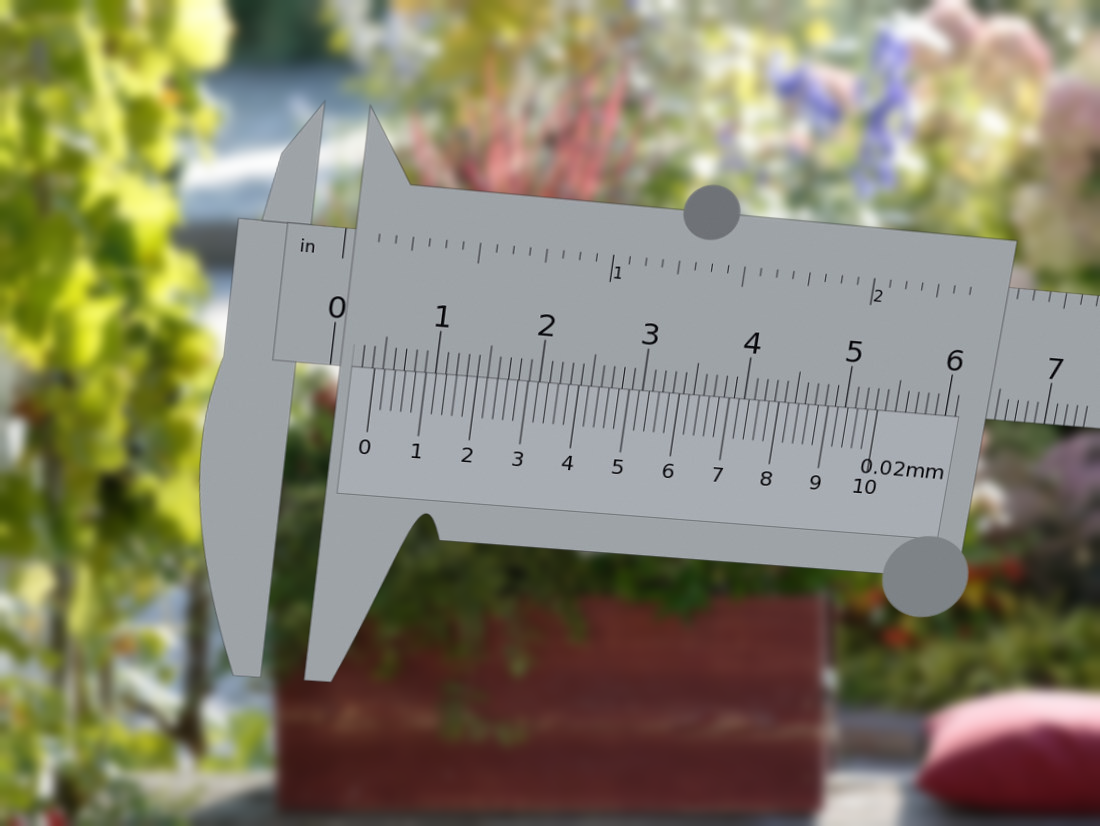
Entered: 4.2 mm
